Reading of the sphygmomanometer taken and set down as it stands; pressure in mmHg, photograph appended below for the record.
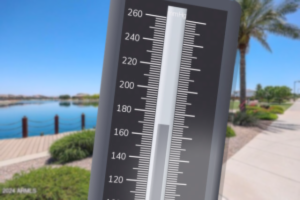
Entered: 170 mmHg
